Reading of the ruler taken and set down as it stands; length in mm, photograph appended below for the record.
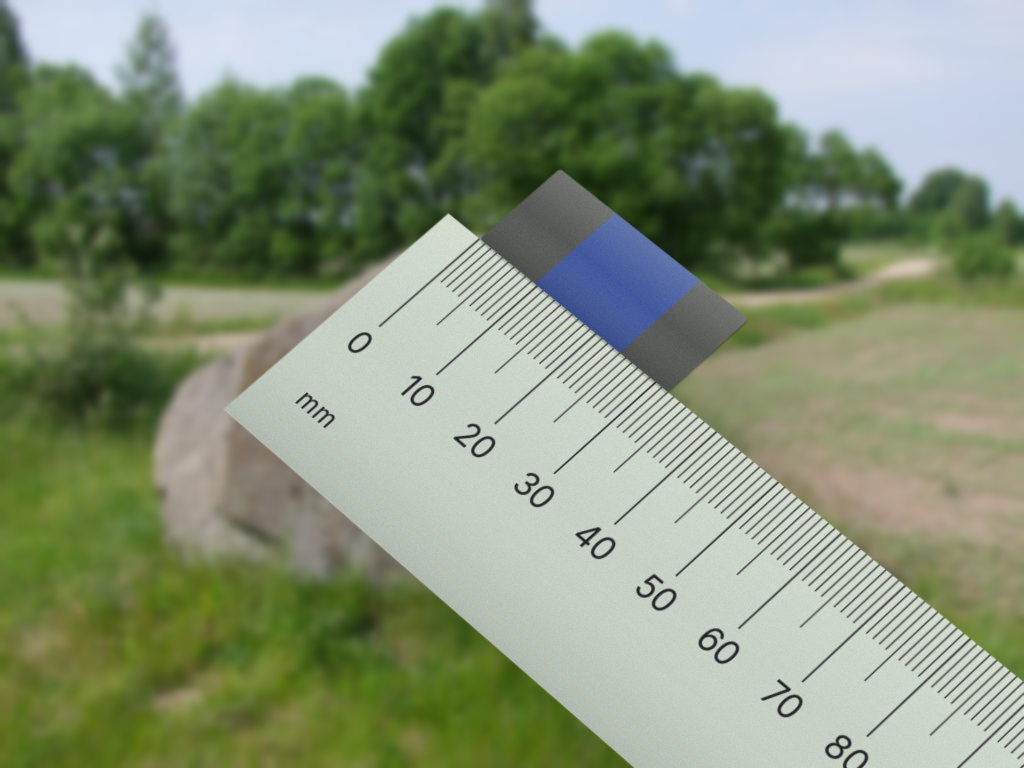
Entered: 32 mm
